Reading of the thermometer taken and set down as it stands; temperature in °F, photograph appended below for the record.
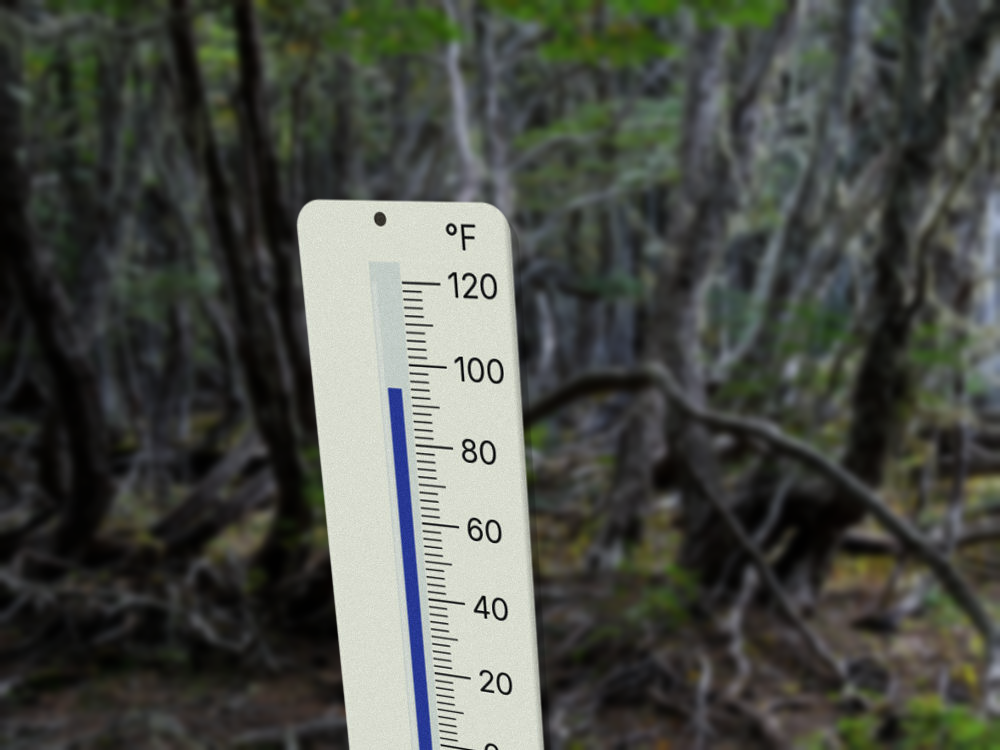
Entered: 94 °F
